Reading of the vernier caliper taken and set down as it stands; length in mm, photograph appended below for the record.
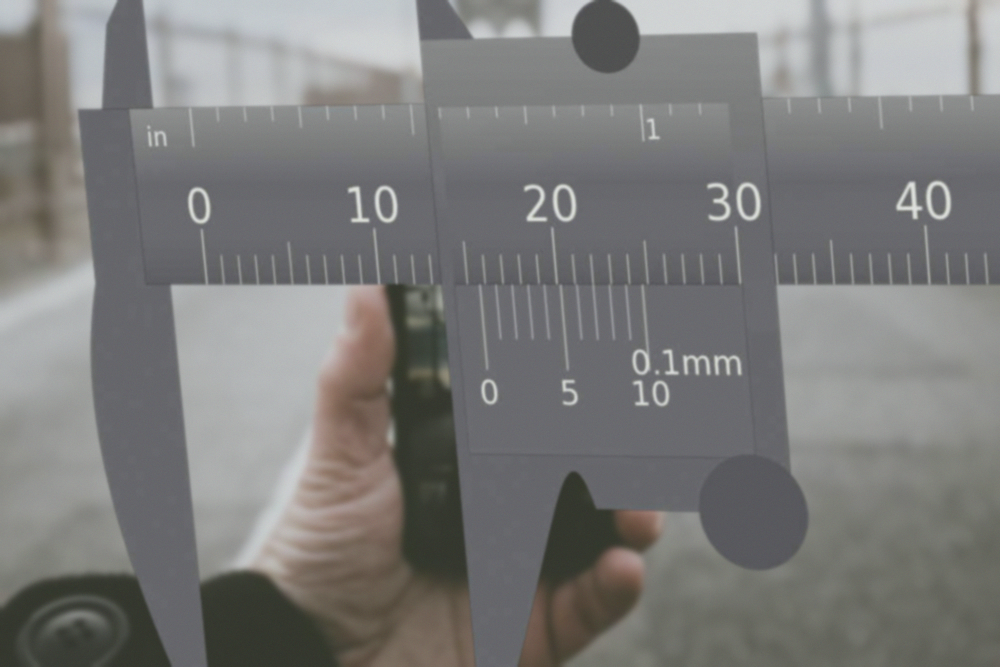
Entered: 15.7 mm
